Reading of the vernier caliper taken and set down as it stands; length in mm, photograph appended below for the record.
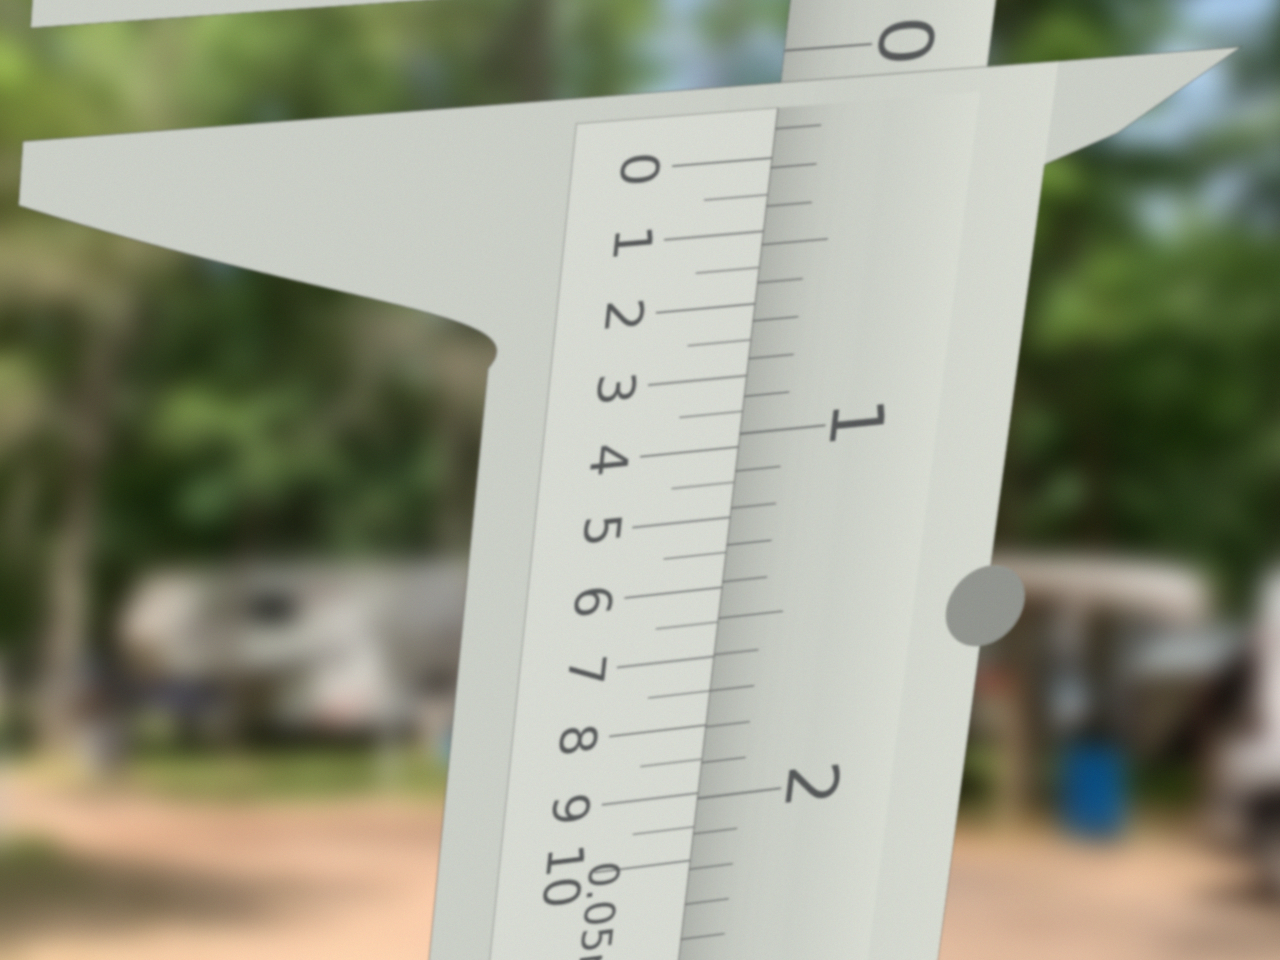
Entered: 2.75 mm
